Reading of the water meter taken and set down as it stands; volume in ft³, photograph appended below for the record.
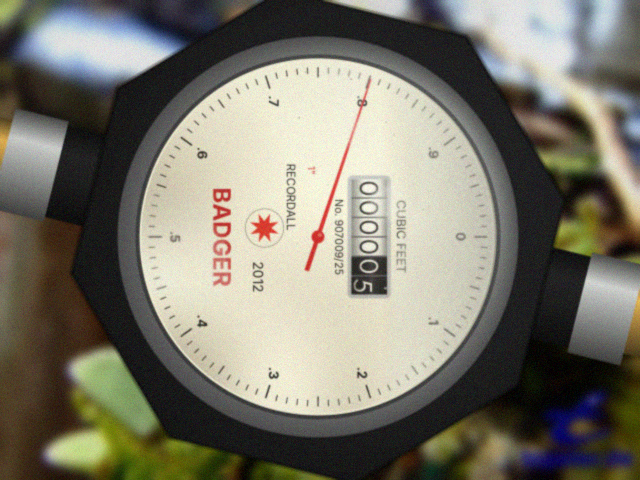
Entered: 4.80 ft³
